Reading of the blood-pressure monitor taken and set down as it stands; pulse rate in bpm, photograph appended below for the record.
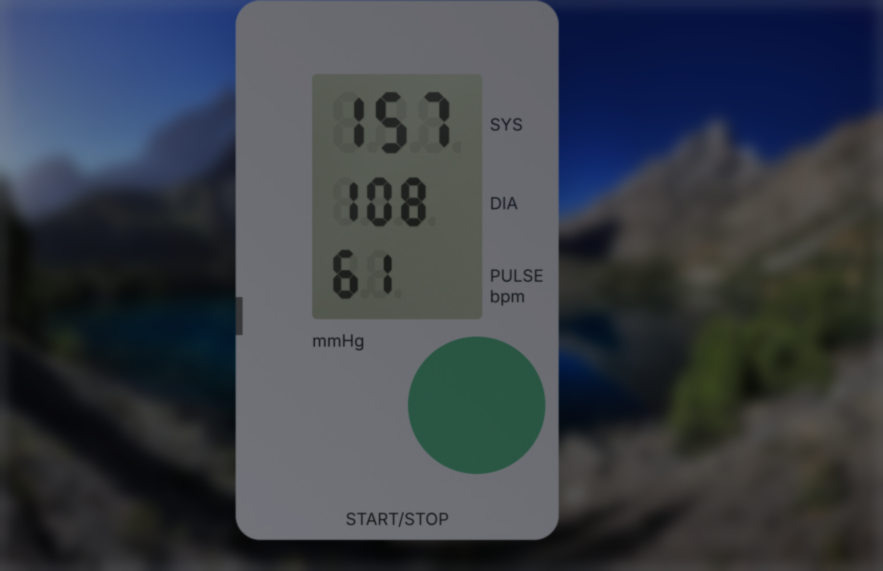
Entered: 61 bpm
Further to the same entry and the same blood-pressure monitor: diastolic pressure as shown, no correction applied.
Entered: 108 mmHg
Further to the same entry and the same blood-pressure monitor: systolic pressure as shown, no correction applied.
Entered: 157 mmHg
